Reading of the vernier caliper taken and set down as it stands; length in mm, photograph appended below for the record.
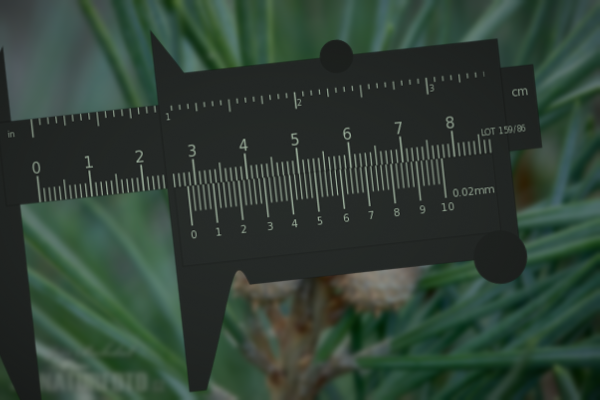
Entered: 28.5 mm
